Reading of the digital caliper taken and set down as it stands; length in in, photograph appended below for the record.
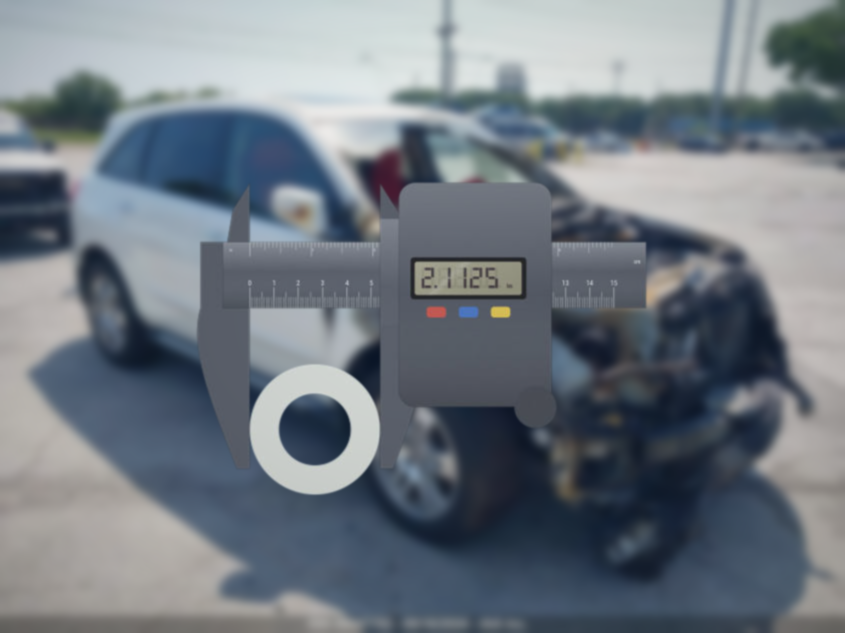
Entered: 2.1125 in
